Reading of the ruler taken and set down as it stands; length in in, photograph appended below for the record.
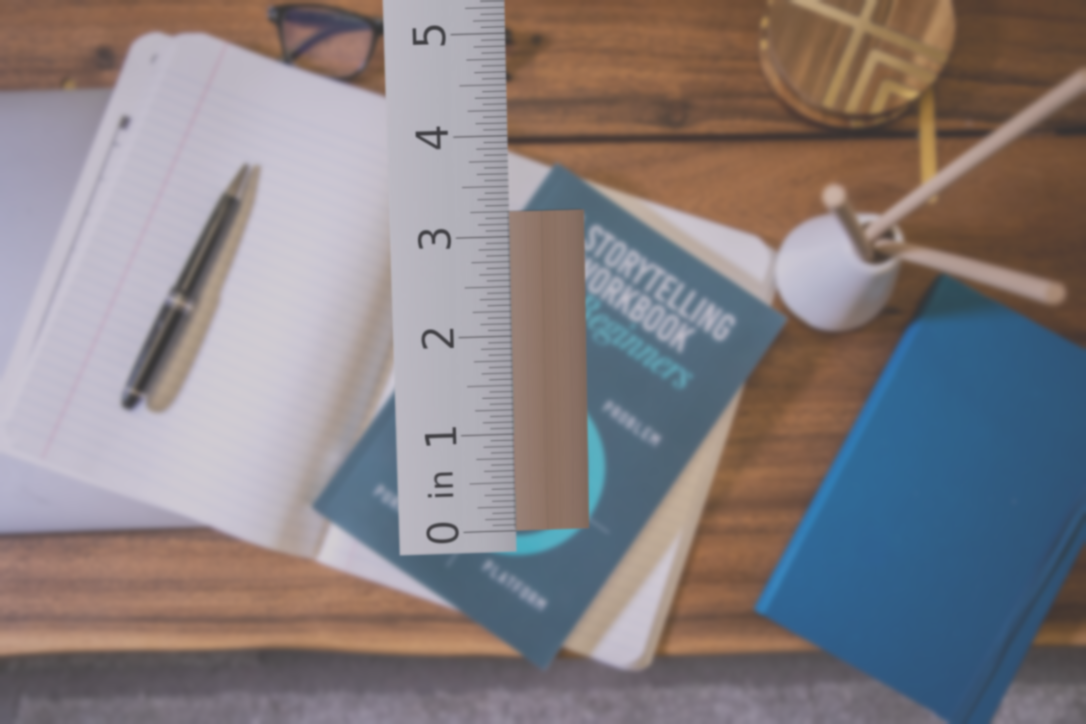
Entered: 3.25 in
